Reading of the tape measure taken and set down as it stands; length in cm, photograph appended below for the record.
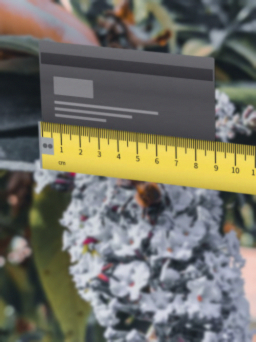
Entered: 9 cm
